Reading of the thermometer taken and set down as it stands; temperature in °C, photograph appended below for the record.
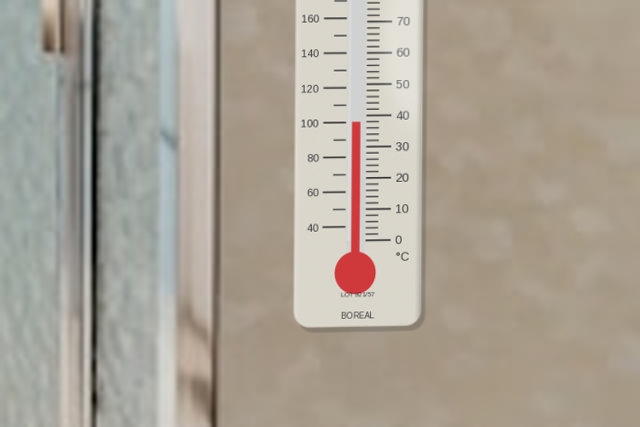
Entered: 38 °C
